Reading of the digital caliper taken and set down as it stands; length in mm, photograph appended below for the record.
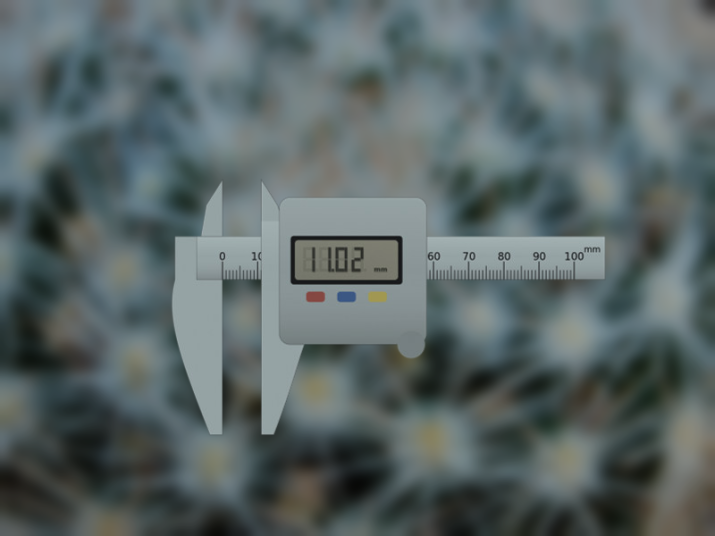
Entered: 11.02 mm
